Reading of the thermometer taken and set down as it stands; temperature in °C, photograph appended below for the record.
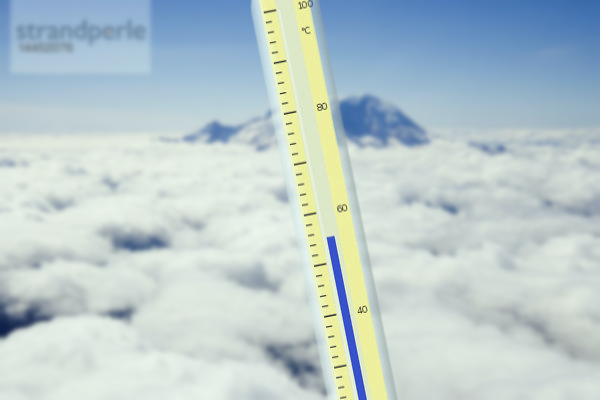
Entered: 55 °C
